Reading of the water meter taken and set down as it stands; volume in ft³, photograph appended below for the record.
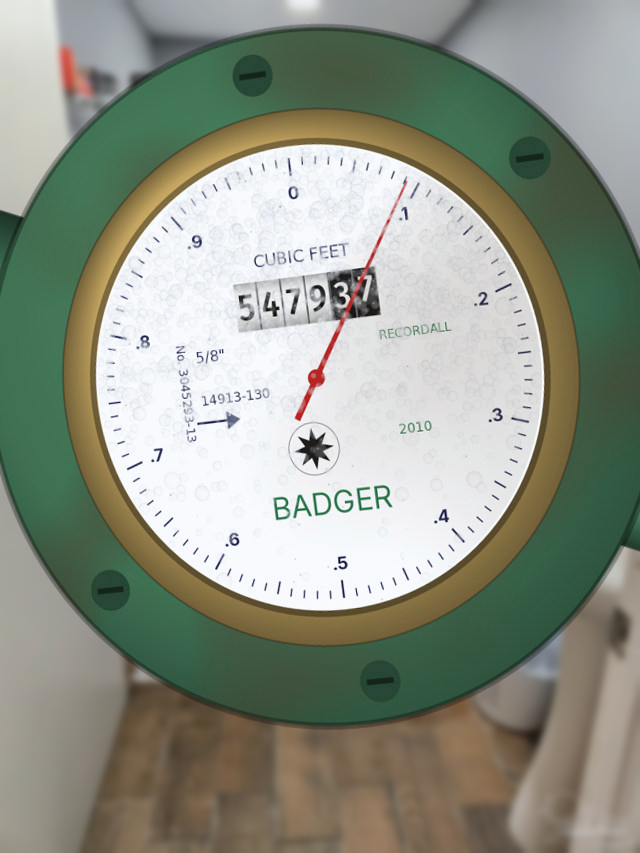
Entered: 547937.09 ft³
